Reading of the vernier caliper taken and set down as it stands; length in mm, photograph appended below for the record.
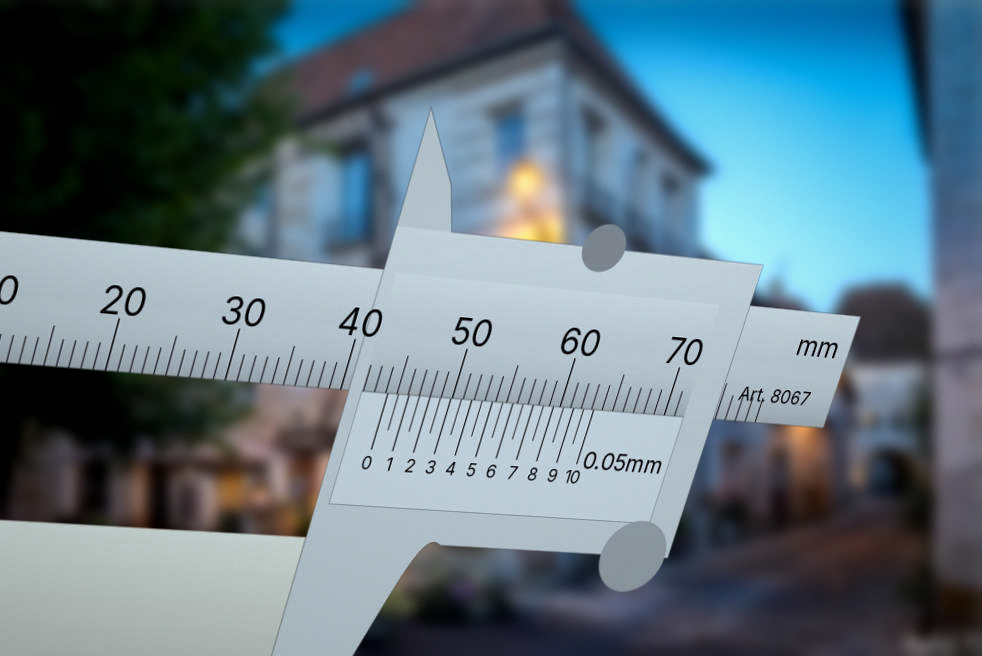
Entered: 44.2 mm
